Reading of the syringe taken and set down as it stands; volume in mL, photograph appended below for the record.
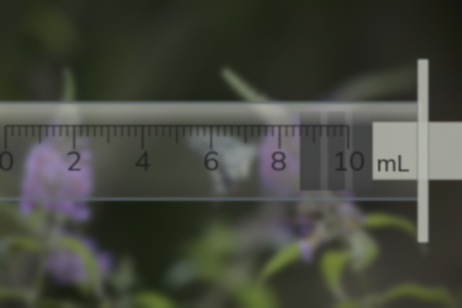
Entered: 8.6 mL
